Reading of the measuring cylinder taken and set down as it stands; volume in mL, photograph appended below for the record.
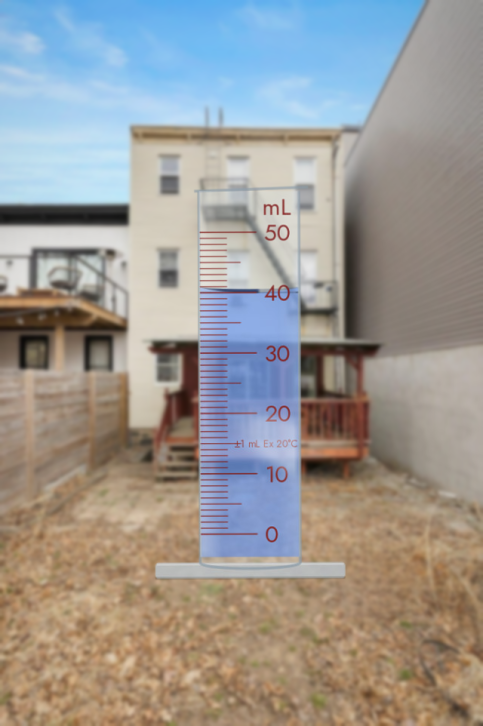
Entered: 40 mL
